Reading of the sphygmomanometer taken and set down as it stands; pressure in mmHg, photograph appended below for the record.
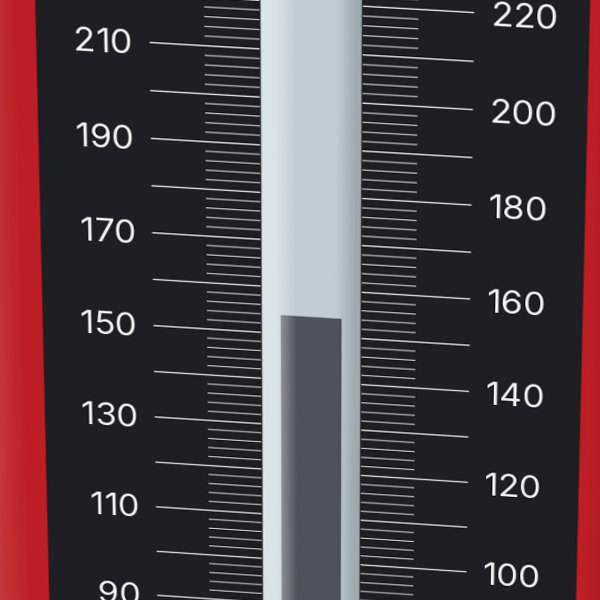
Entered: 154 mmHg
